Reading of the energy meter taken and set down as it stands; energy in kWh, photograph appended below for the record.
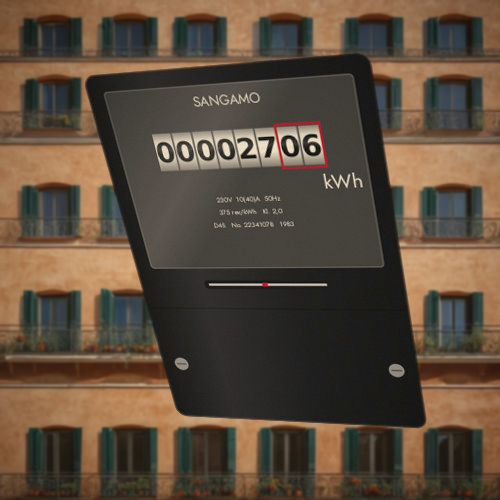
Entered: 27.06 kWh
